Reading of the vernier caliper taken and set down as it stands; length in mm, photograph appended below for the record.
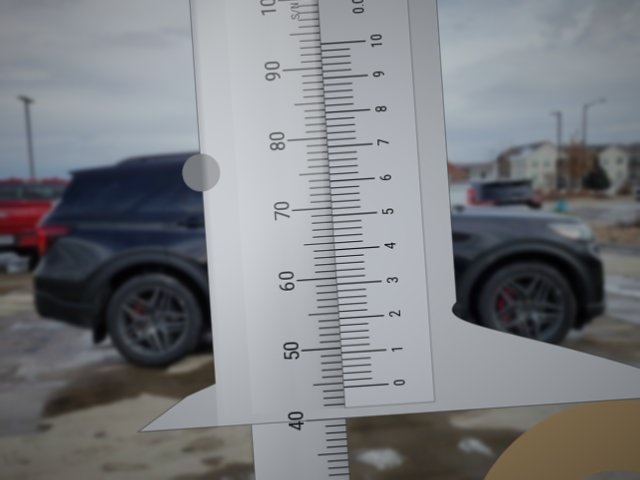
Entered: 44.4 mm
